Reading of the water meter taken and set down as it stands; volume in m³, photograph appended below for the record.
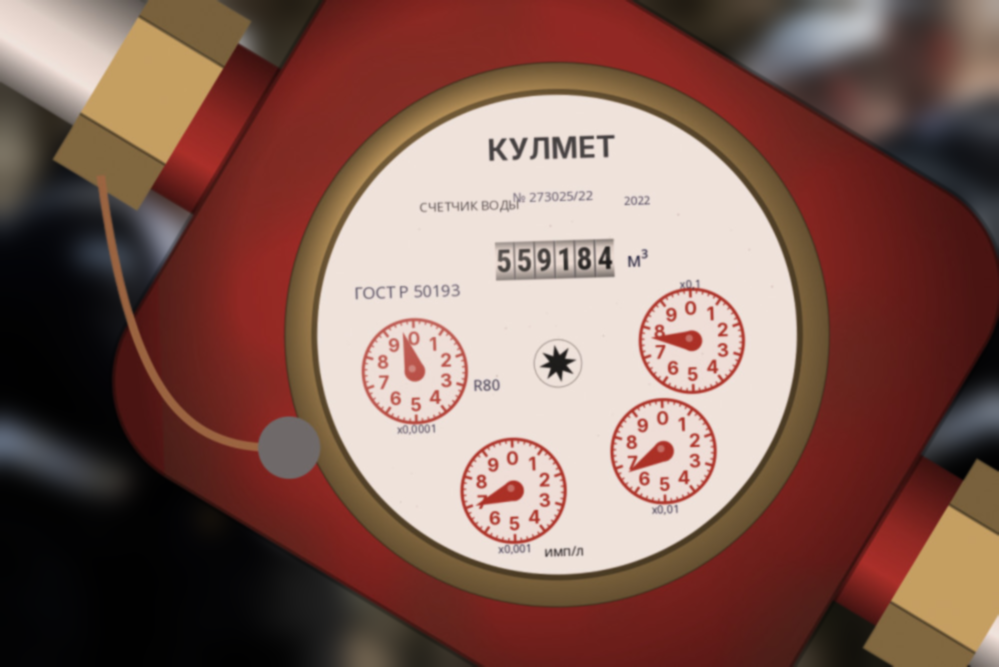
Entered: 559184.7669 m³
